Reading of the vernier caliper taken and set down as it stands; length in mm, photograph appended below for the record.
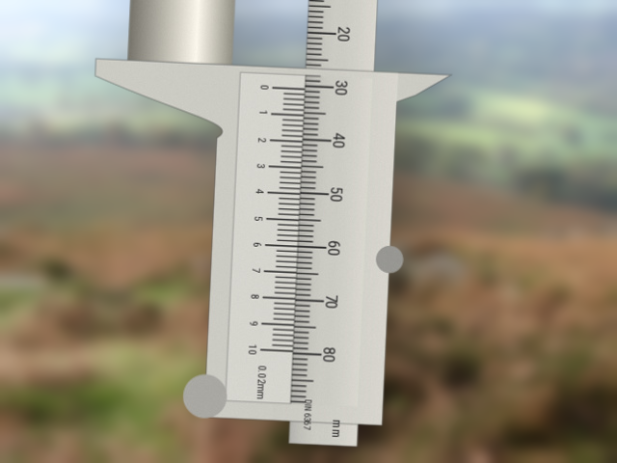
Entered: 30.6 mm
